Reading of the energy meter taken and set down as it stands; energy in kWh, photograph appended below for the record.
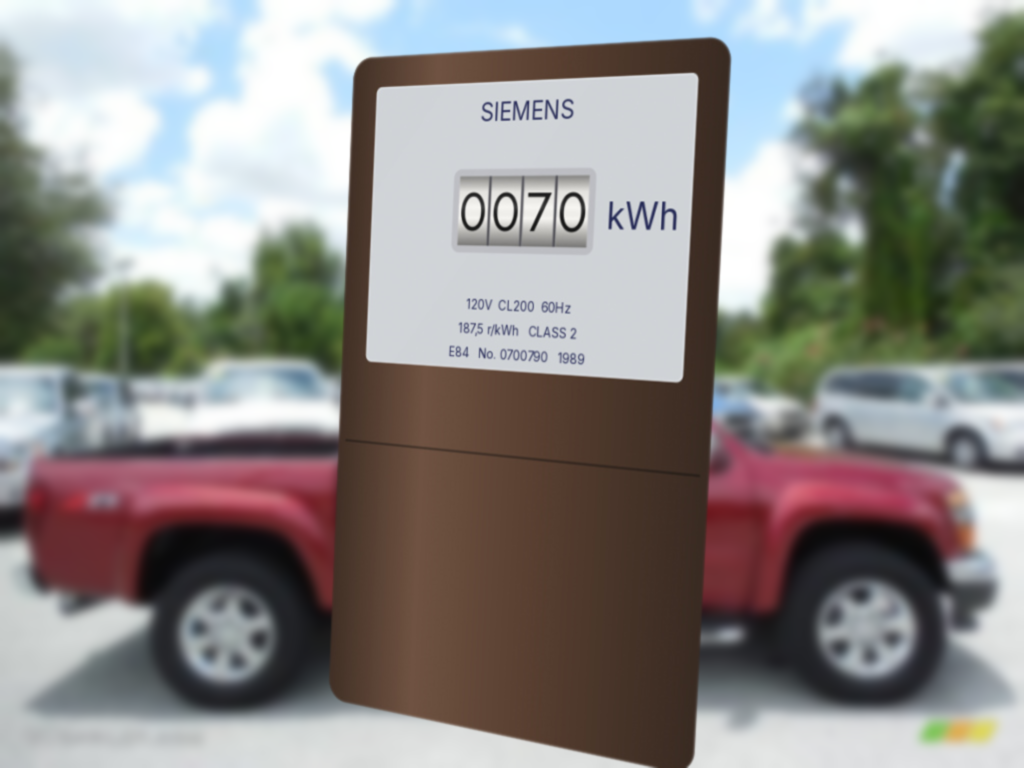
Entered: 70 kWh
